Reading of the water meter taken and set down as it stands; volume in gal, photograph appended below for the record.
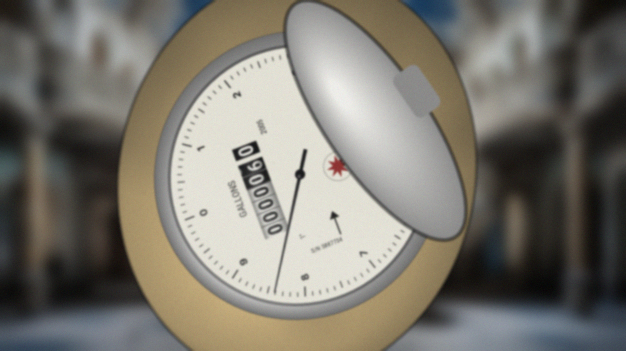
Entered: 58.4 gal
